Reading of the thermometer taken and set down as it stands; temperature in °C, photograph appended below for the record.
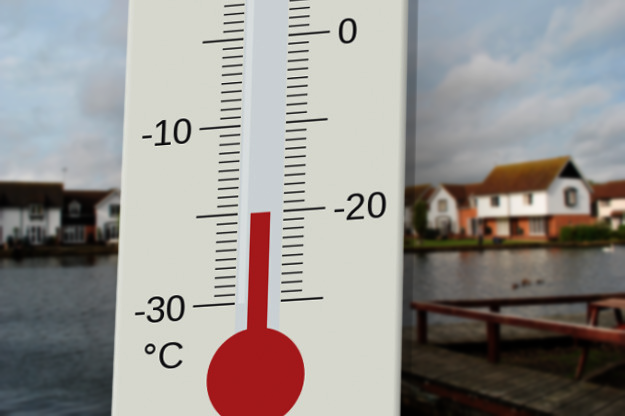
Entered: -20 °C
